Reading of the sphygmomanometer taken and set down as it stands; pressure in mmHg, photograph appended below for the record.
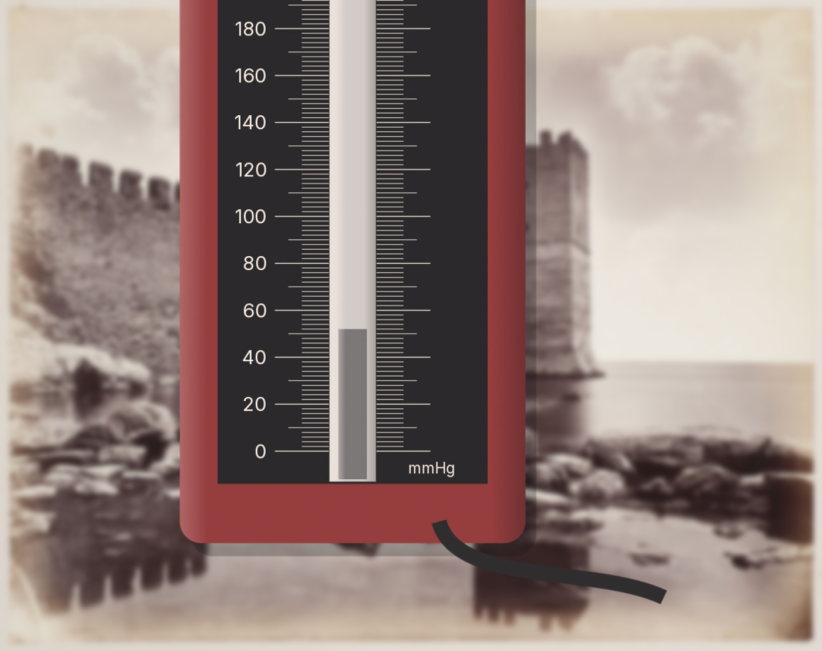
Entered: 52 mmHg
